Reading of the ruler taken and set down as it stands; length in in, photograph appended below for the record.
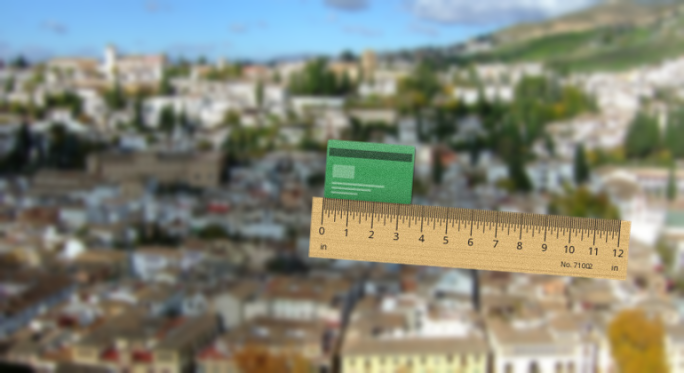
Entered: 3.5 in
